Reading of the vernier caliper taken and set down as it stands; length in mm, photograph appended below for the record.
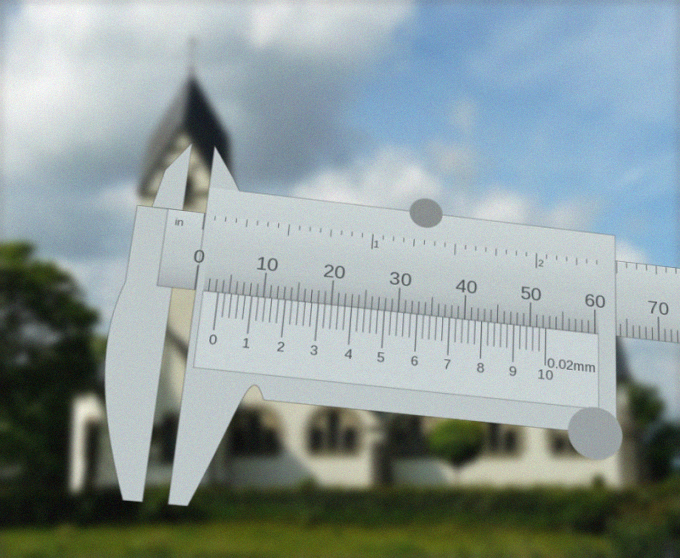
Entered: 3.4 mm
